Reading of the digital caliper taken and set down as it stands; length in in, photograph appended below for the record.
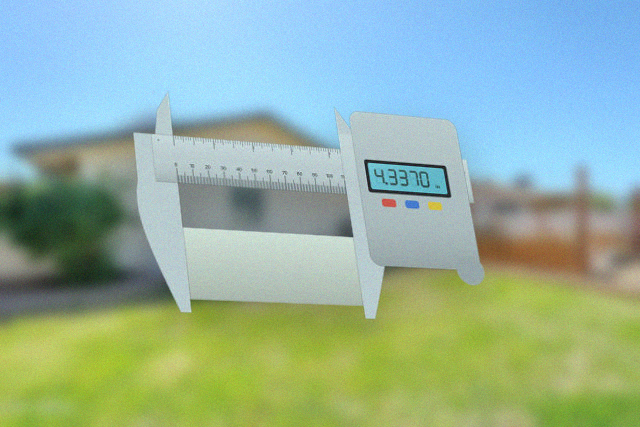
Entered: 4.3370 in
